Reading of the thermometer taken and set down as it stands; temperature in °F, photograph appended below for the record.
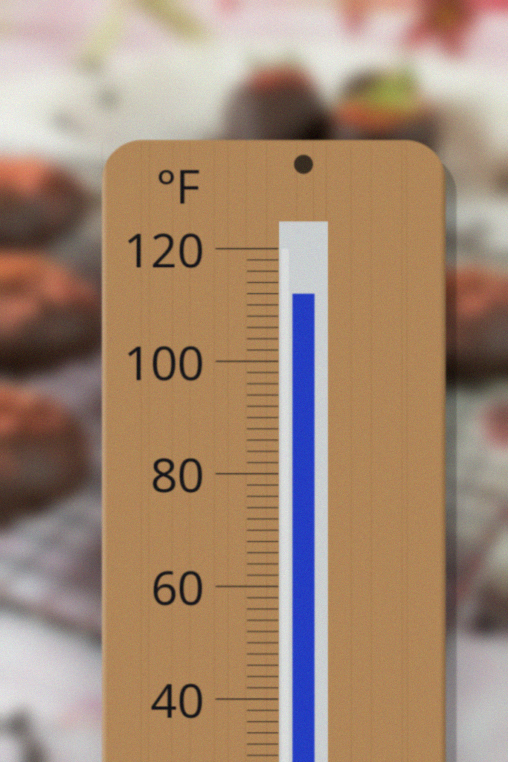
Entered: 112 °F
